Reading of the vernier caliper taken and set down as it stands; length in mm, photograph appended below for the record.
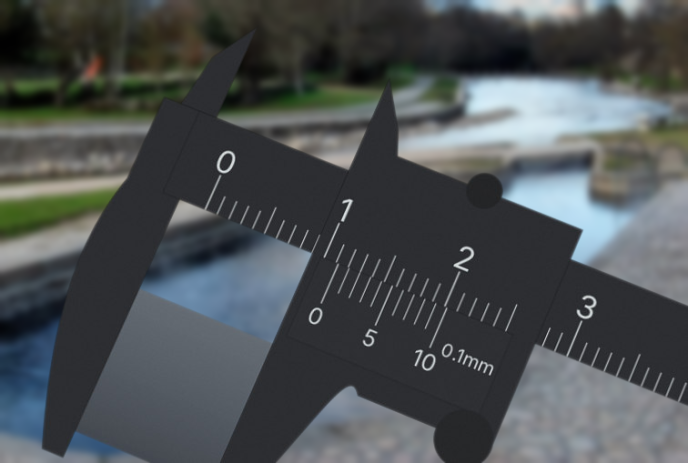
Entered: 11.2 mm
